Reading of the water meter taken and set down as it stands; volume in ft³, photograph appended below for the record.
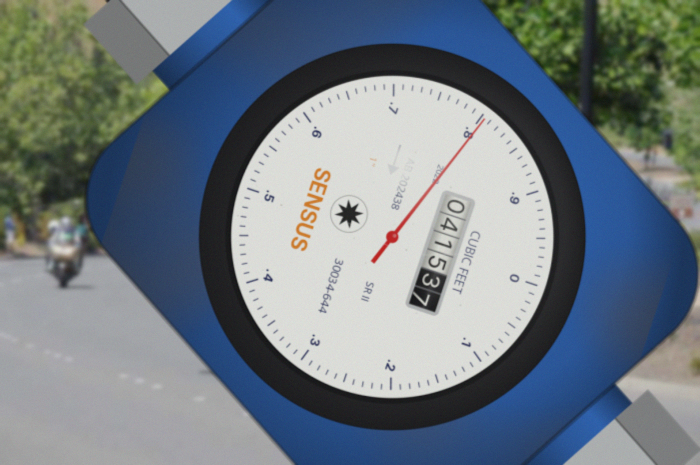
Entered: 41536.80 ft³
